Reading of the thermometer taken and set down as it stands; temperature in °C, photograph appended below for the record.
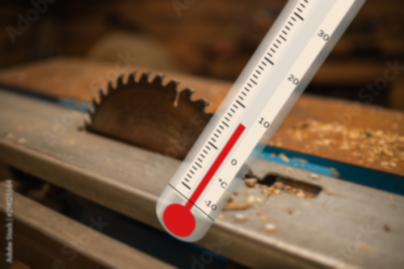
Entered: 7 °C
